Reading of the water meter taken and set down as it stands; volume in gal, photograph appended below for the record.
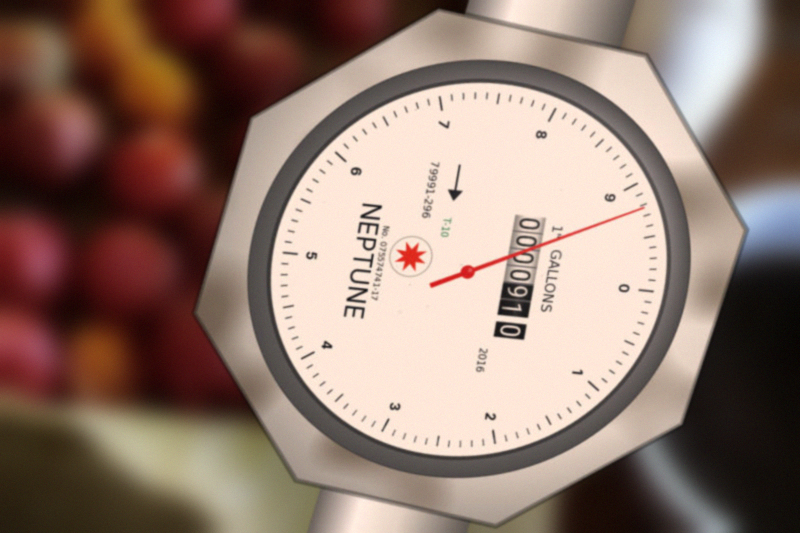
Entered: 909.2 gal
